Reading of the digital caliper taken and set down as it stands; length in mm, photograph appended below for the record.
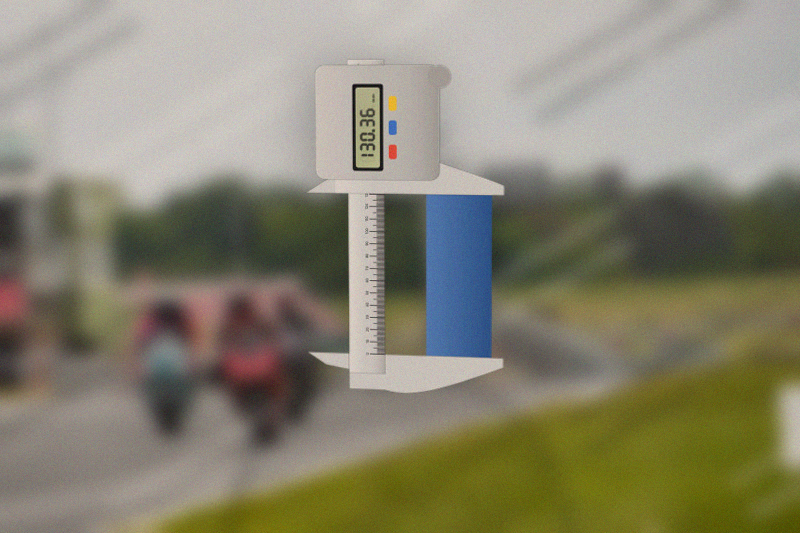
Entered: 130.36 mm
